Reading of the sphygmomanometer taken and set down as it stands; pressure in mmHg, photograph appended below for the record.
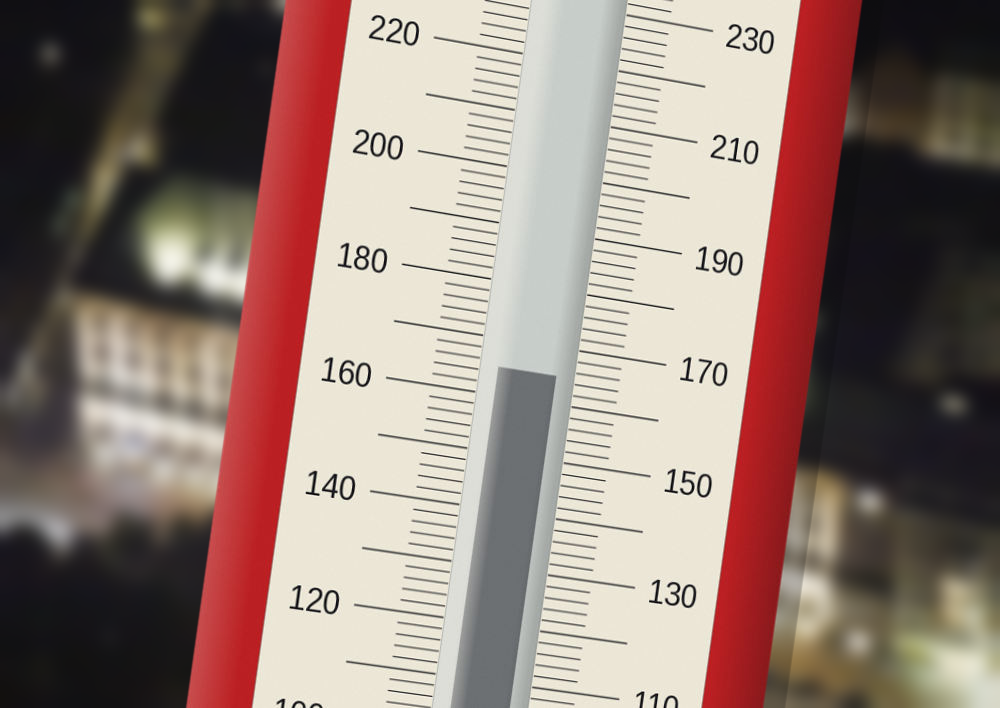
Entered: 165 mmHg
